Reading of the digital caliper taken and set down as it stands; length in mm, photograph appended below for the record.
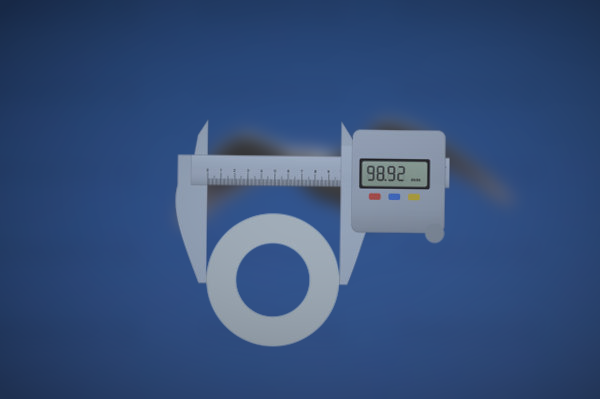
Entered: 98.92 mm
